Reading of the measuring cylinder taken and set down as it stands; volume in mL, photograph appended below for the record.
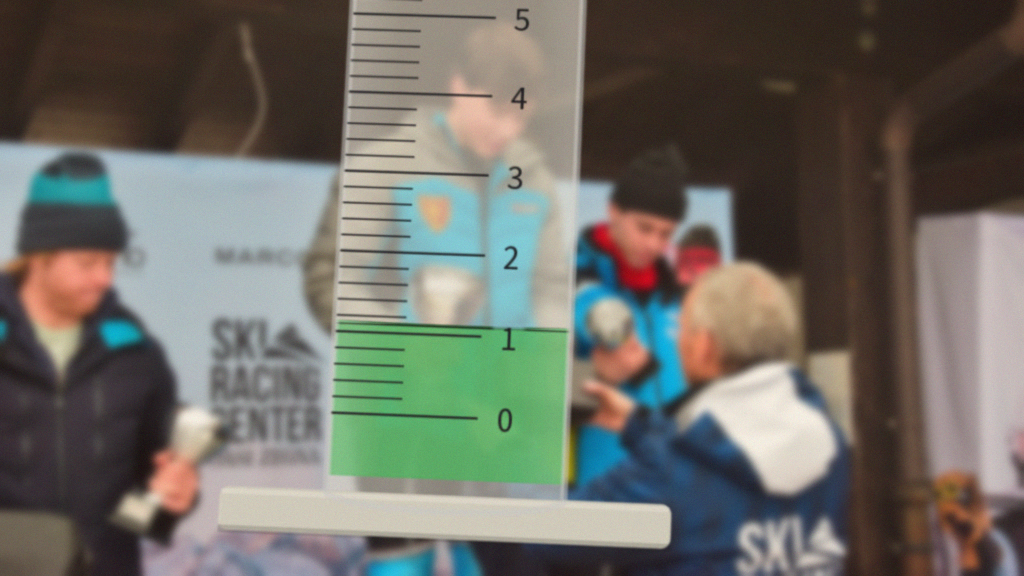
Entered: 1.1 mL
